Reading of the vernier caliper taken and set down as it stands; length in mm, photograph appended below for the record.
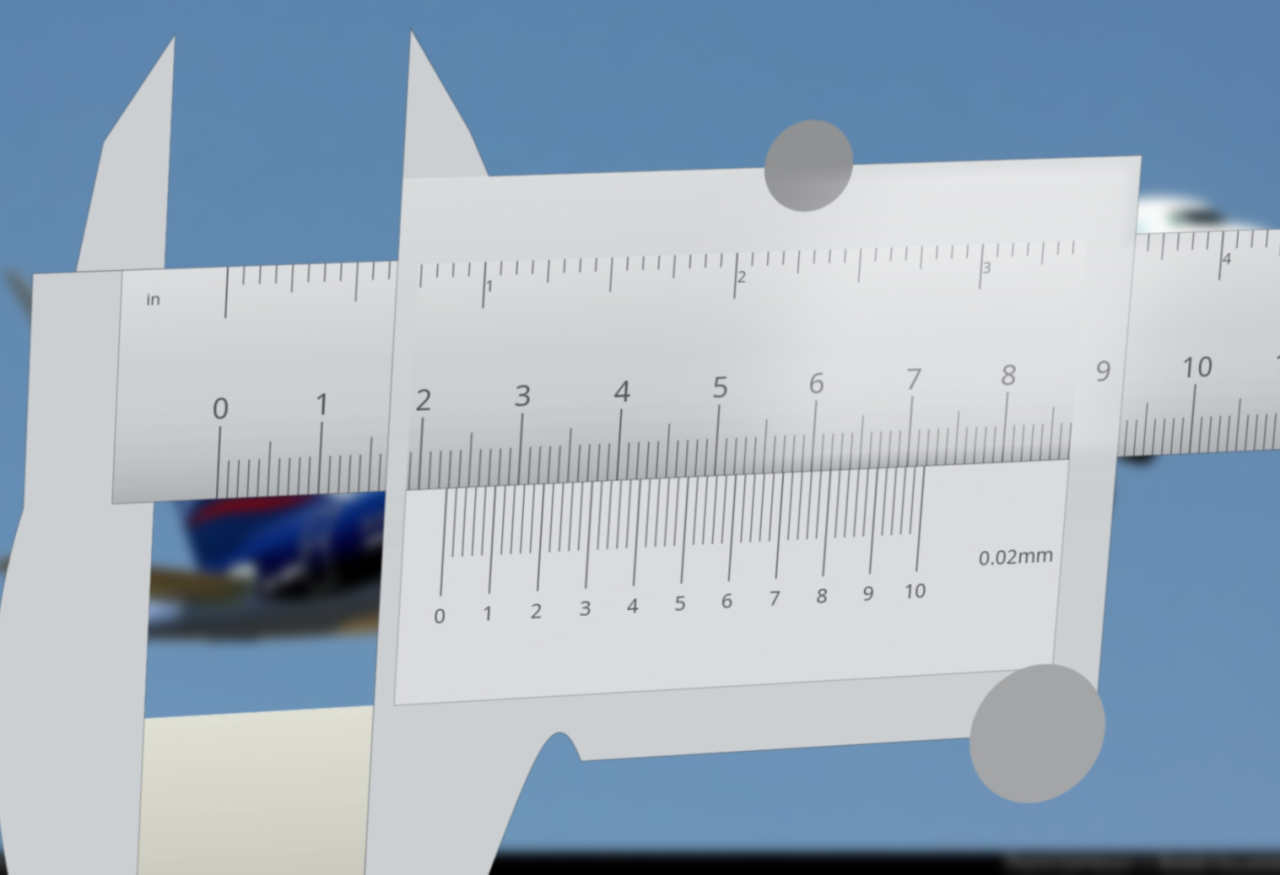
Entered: 22.8 mm
